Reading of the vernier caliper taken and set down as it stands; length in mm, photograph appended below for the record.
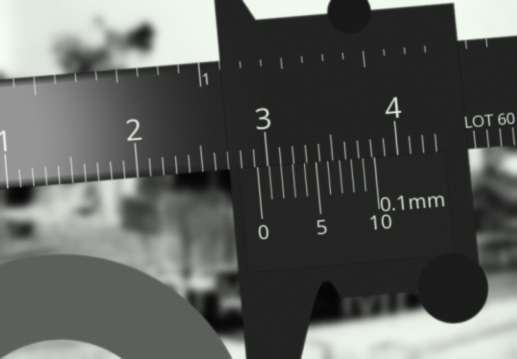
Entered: 29.2 mm
